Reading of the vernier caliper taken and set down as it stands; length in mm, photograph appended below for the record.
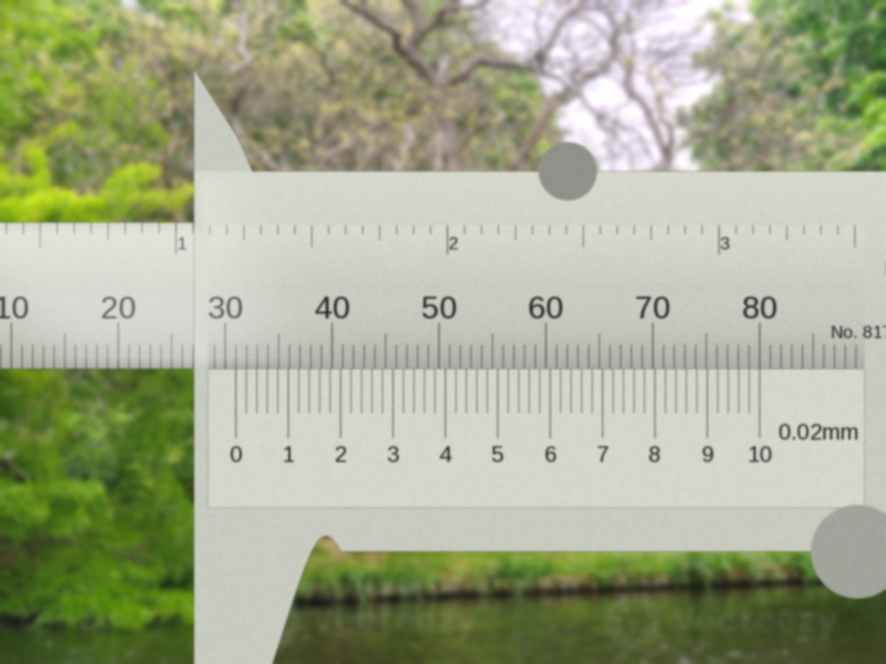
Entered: 31.0 mm
